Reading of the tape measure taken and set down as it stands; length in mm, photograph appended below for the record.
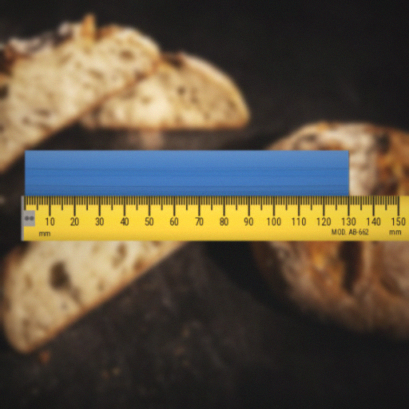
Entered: 130 mm
